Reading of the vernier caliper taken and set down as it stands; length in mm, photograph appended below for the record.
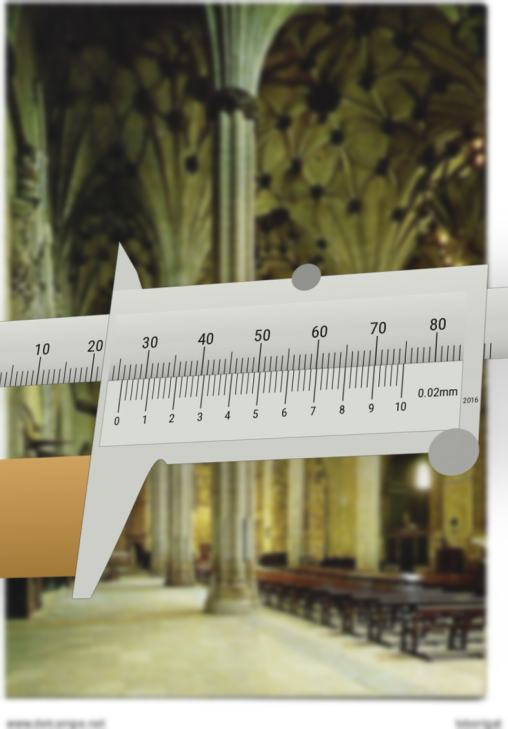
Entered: 25.8 mm
